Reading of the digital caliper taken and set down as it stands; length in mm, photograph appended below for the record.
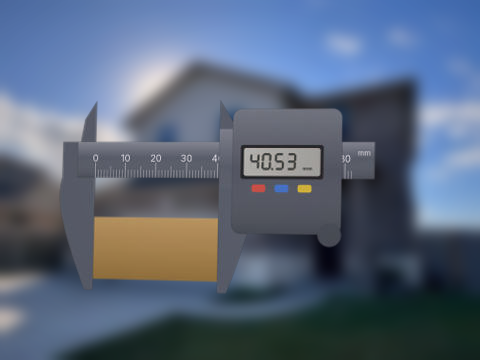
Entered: 40.53 mm
